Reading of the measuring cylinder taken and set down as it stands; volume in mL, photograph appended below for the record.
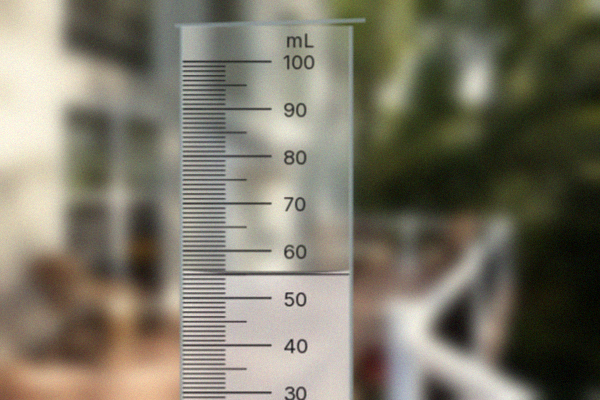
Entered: 55 mL
